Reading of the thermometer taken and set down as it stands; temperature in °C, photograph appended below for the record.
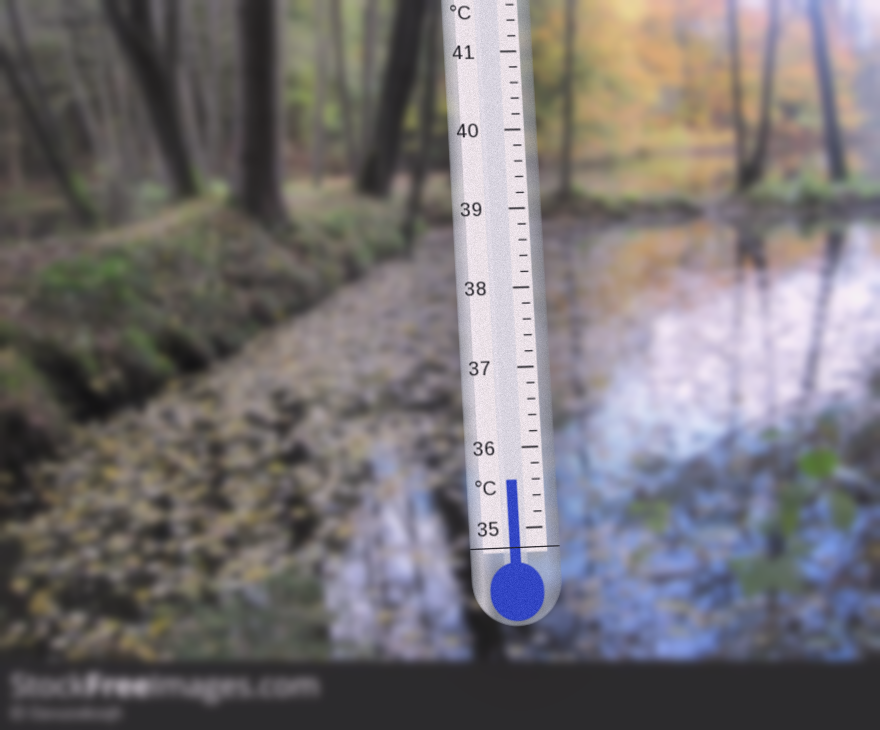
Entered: 35.6 °C
